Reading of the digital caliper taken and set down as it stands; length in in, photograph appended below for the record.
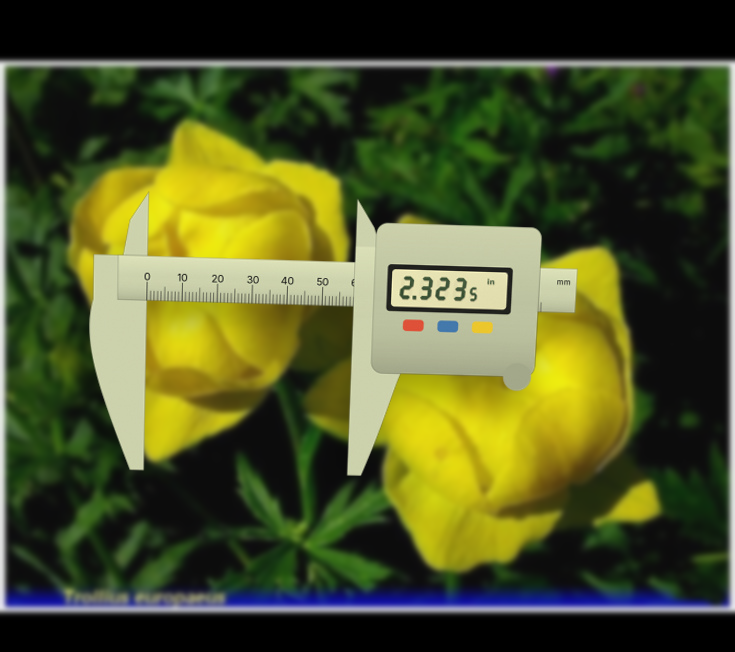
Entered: 2.3235 in
